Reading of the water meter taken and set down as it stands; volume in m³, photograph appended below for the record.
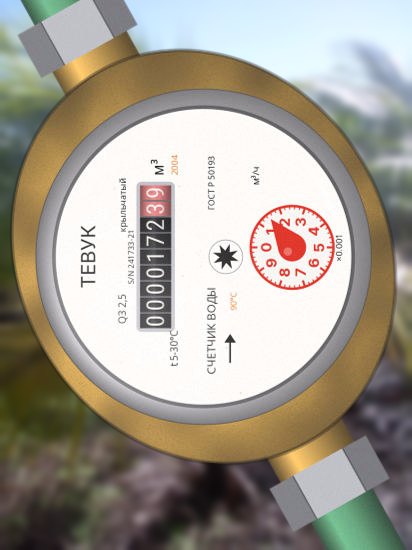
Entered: 172.391 m³
